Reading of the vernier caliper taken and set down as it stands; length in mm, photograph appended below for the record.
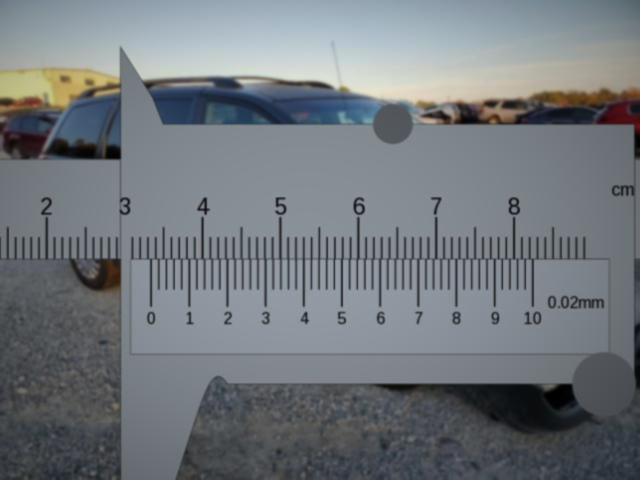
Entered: 33.4 mm
